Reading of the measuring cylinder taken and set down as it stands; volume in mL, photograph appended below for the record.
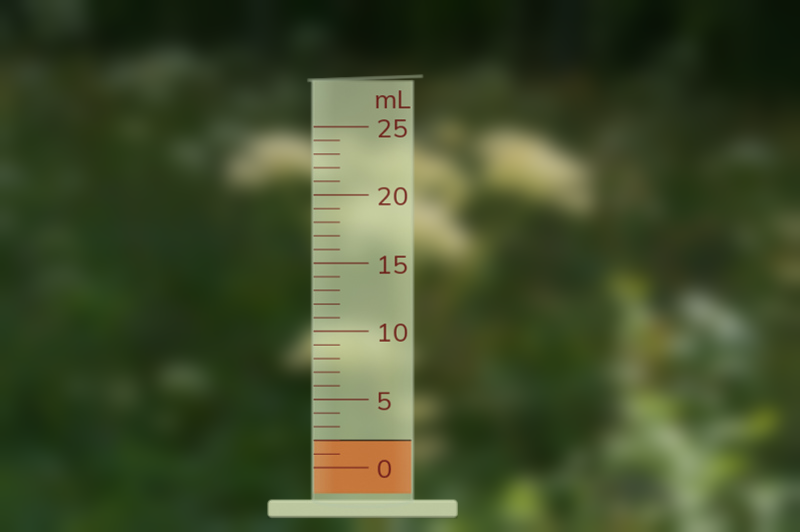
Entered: 2 mL
